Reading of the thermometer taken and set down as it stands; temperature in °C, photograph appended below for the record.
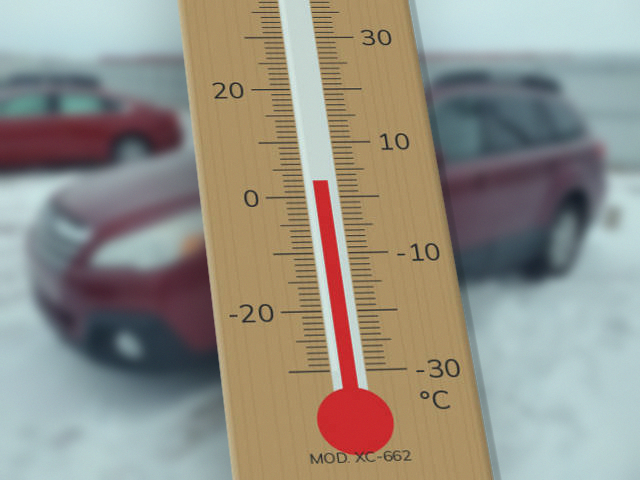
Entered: 3 °C
